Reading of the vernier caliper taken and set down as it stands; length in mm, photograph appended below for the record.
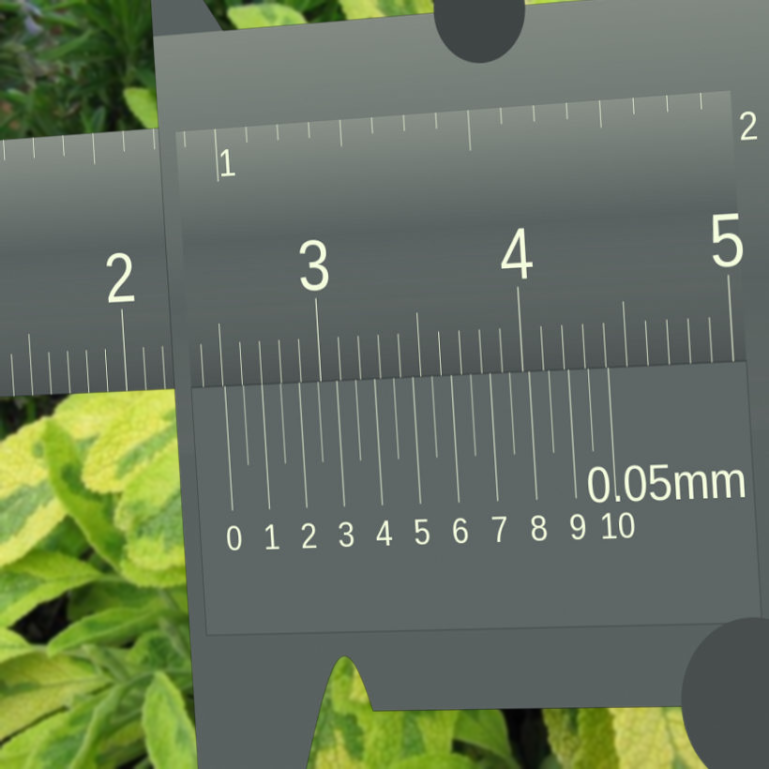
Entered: 25.1 mm
